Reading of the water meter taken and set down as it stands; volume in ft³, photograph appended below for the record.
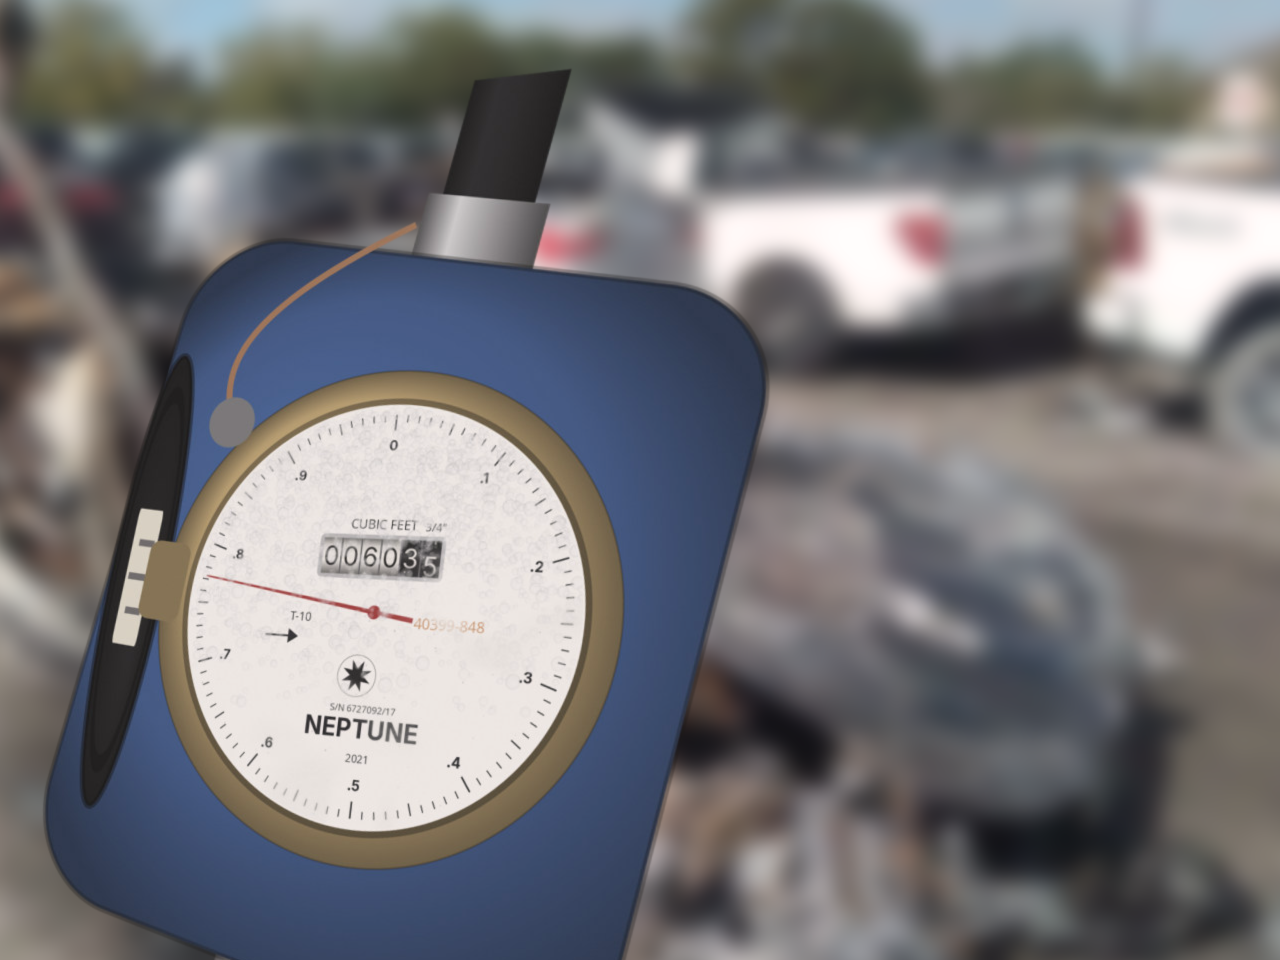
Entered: 6034.77 ft³
